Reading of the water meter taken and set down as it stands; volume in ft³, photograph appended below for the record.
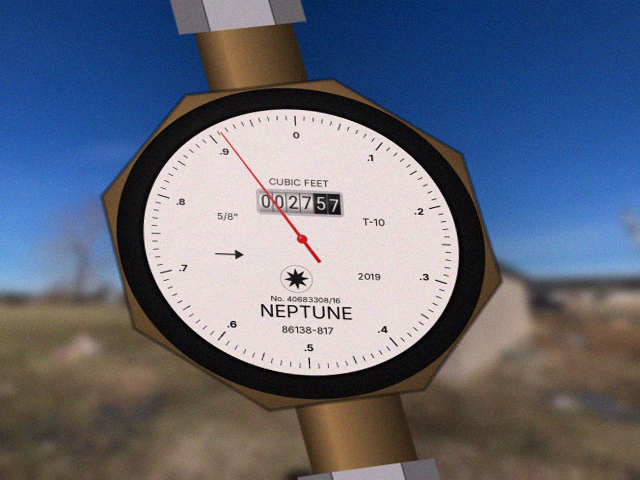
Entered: 2756.91 ft³
